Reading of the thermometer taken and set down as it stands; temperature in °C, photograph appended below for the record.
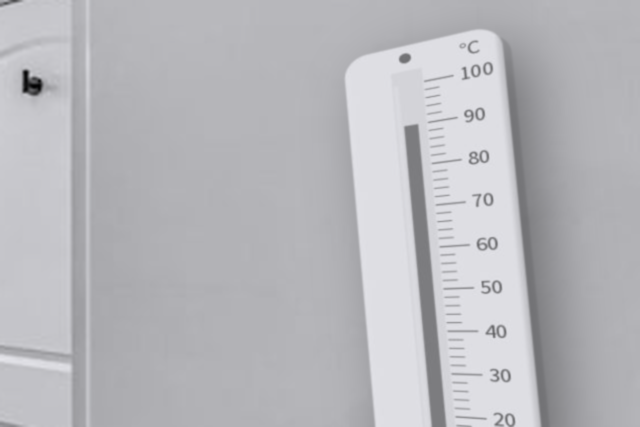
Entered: 90 °C
